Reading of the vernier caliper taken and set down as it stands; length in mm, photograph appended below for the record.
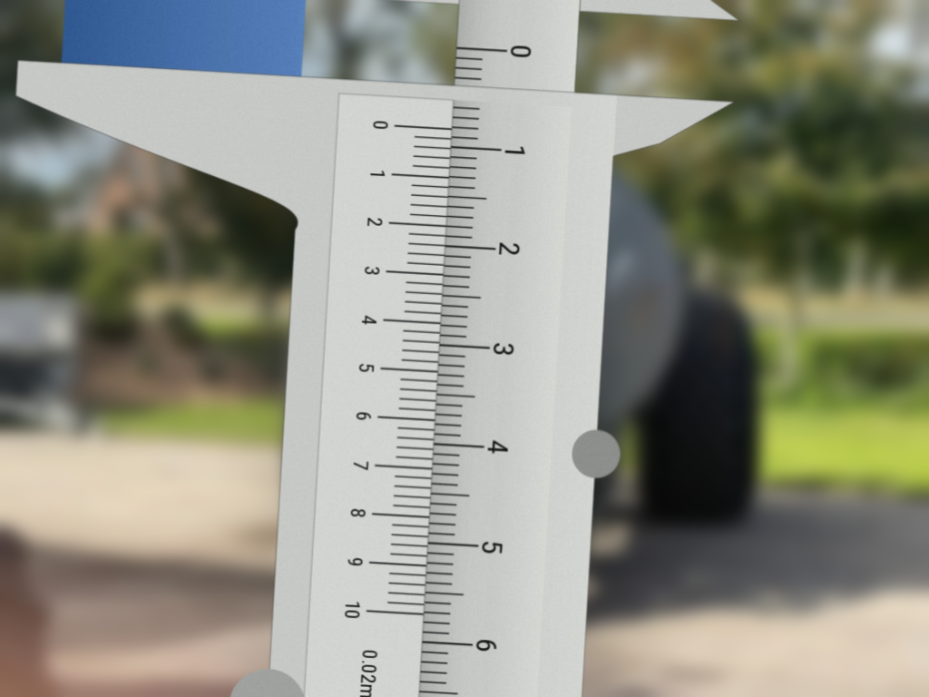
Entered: 8.2 mm
